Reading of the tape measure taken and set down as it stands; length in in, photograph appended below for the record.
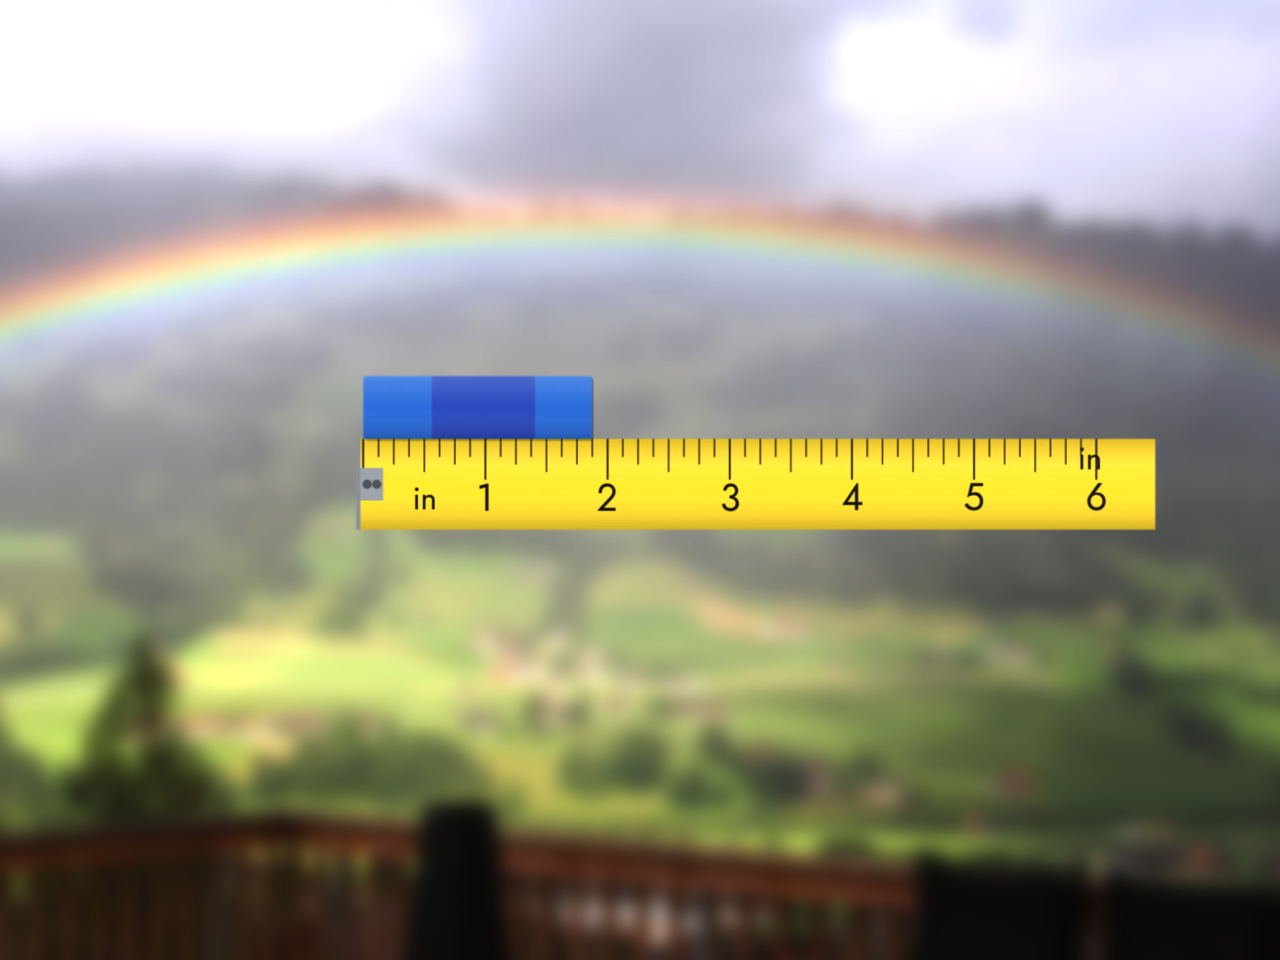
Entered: 1.875 in
